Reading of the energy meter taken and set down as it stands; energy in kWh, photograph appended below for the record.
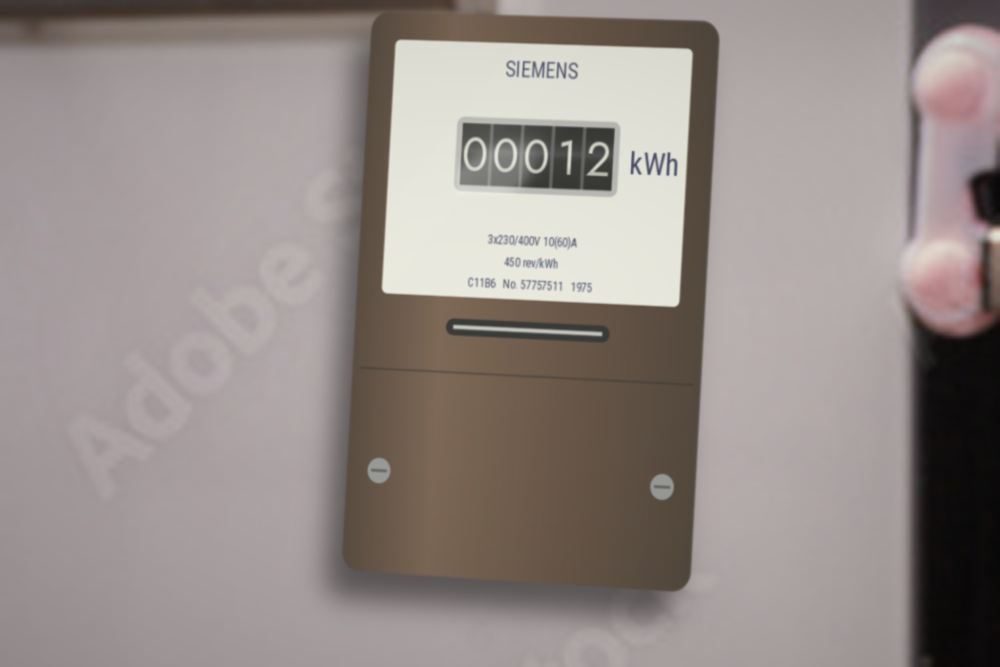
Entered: 12 kWh
